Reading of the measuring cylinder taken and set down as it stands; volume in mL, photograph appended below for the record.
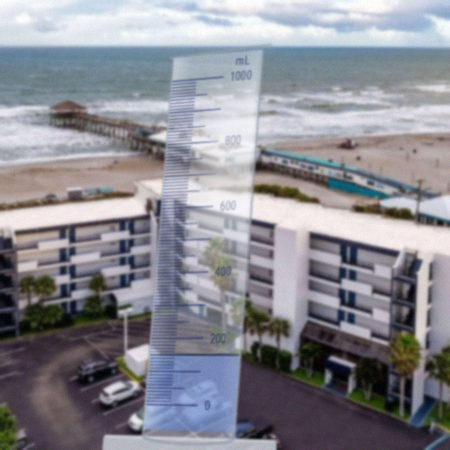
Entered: 150 mL
